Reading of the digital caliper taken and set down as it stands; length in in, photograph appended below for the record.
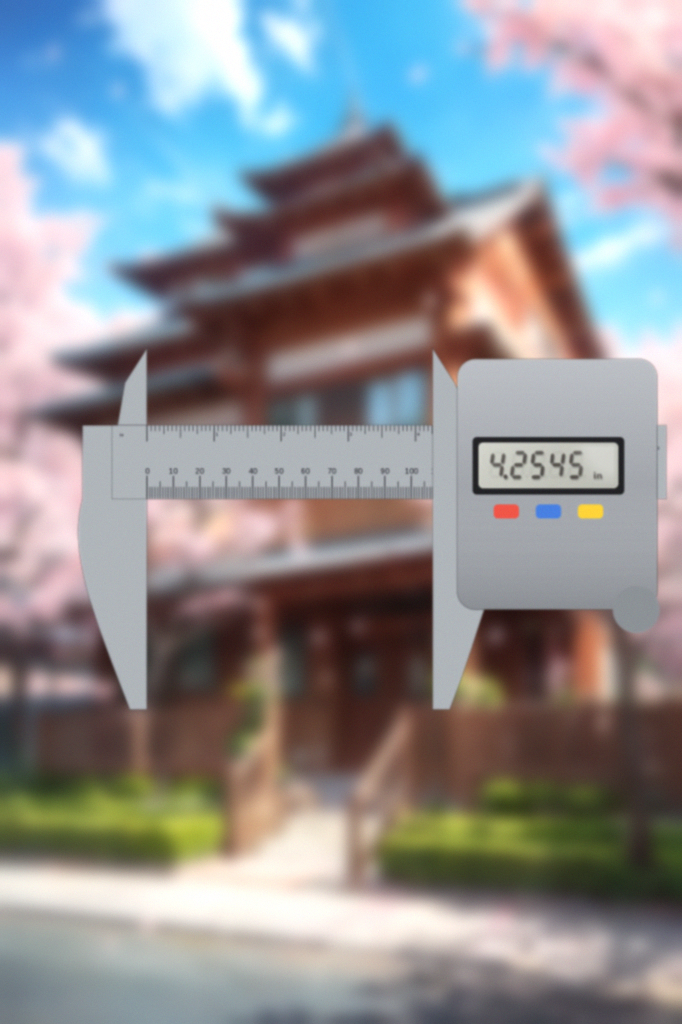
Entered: 4.2545 in
